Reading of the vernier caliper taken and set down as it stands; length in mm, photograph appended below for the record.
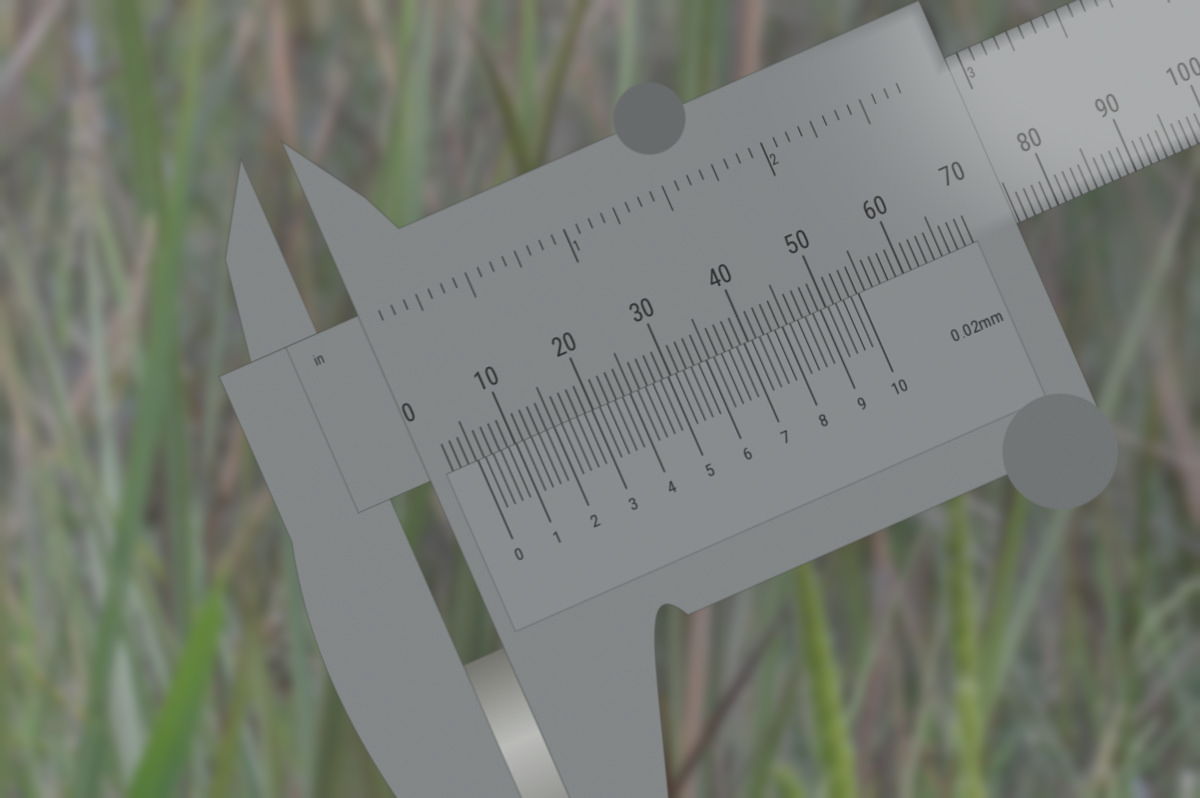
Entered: 5.2 mm
